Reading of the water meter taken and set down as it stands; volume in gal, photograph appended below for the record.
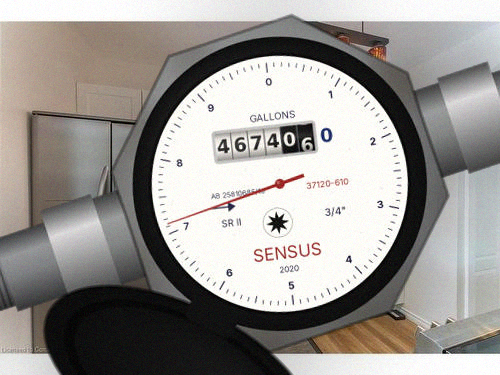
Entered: 4674057.1 gal
